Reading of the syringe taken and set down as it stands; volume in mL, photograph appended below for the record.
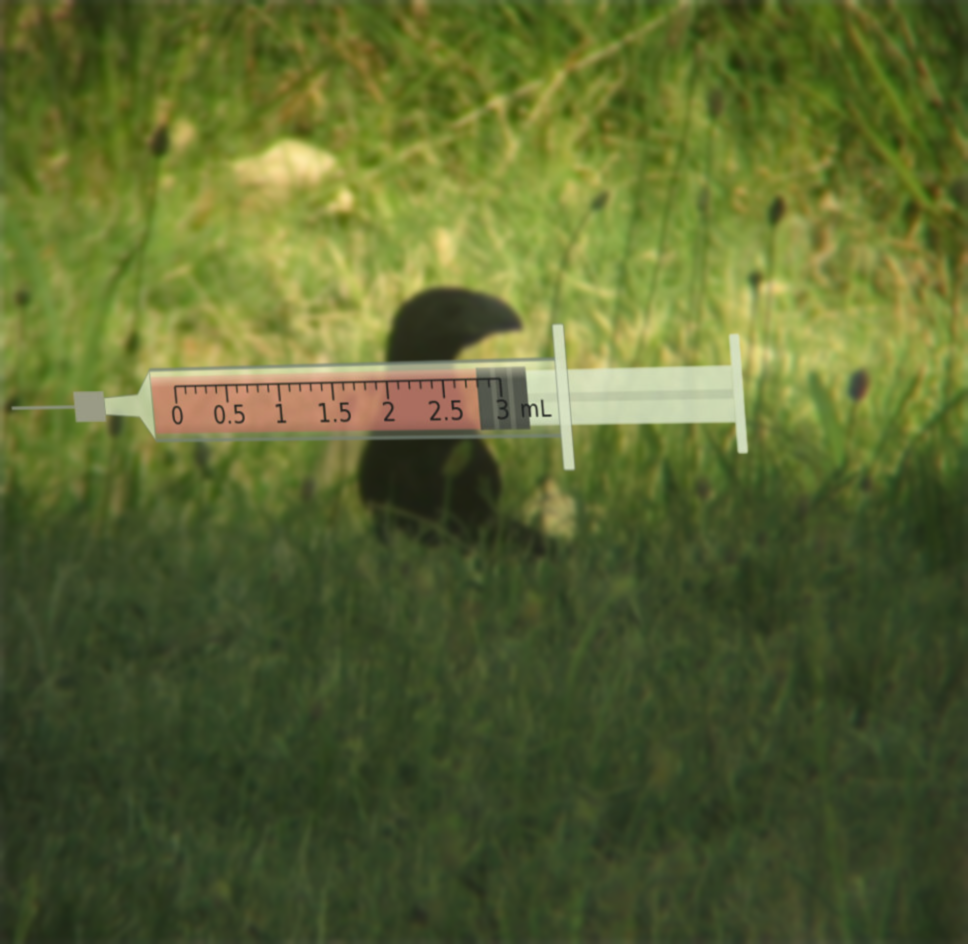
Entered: 2.8 mL
